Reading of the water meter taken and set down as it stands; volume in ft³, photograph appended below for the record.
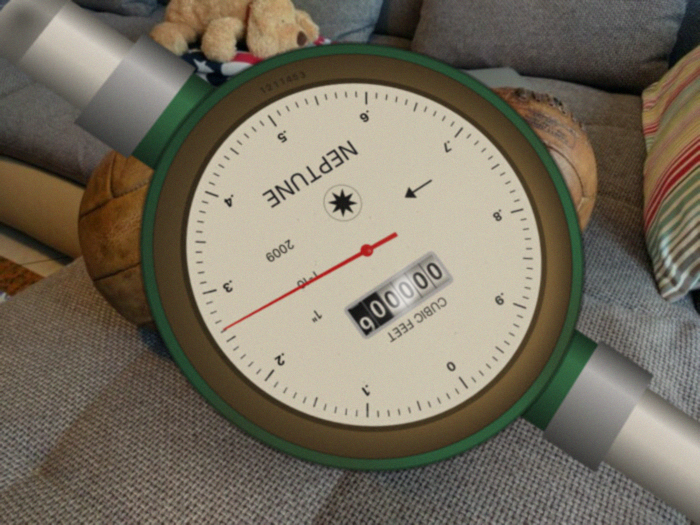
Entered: 6.26 ft³
